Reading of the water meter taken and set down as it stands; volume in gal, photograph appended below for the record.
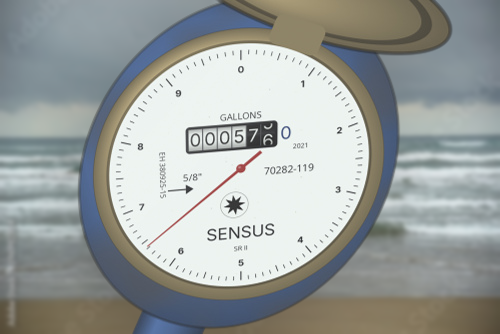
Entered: 5756.4 gal
